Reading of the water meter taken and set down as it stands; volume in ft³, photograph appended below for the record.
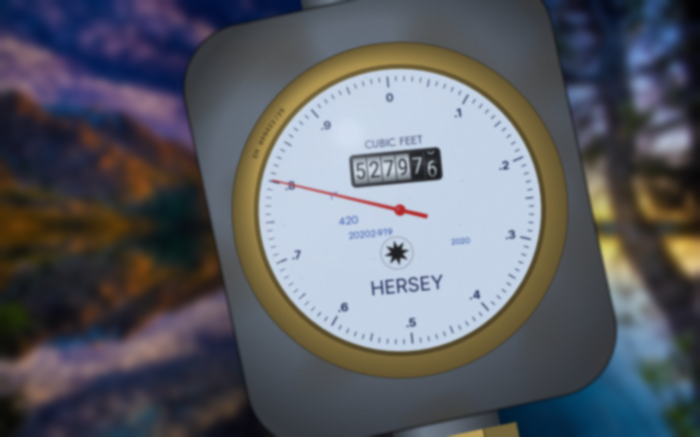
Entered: 527975.80 ft³
